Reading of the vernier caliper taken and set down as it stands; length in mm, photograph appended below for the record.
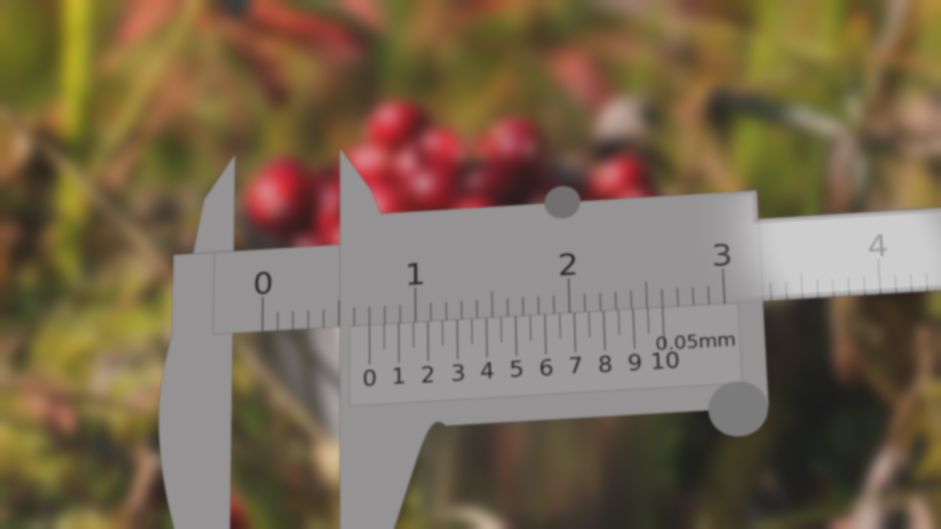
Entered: 7.0 mm
